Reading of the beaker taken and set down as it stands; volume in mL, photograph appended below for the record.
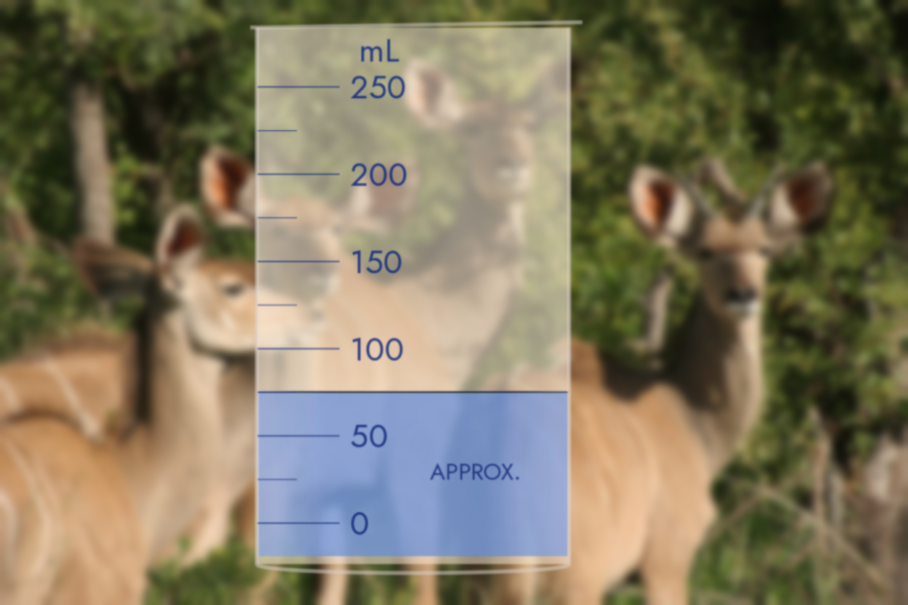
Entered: 75 mL
